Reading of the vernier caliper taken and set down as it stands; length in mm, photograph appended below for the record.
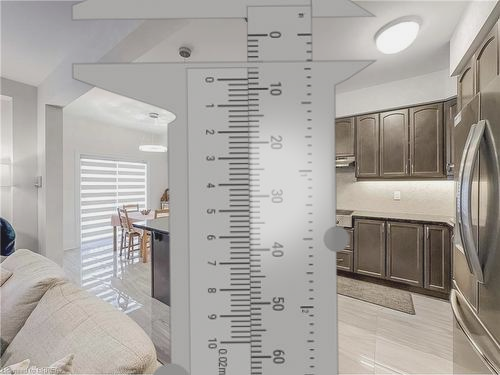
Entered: 8.2 mm
